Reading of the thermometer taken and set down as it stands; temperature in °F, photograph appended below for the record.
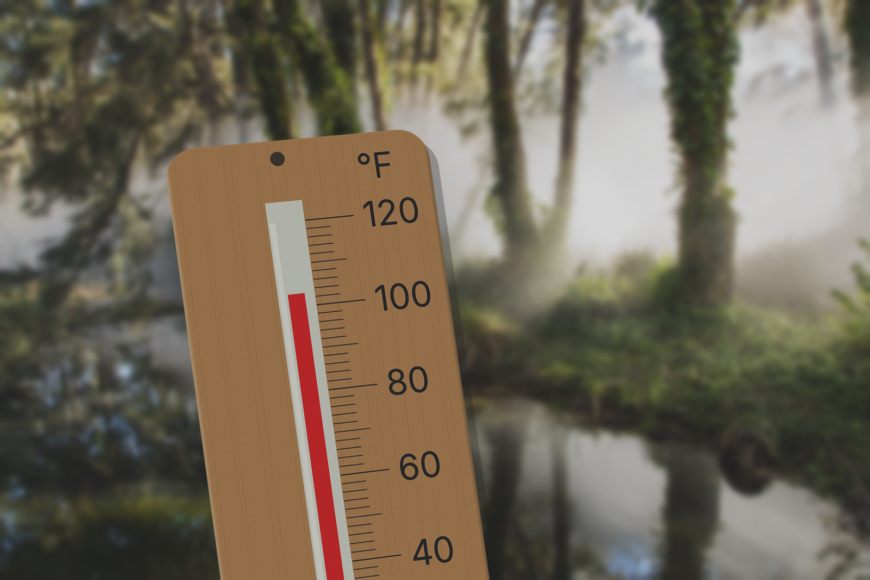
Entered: 103 °F
